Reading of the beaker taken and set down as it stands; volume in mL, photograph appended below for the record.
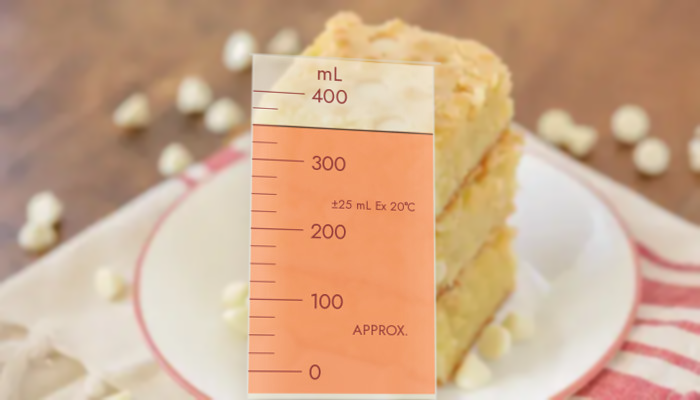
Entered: 350 mL
